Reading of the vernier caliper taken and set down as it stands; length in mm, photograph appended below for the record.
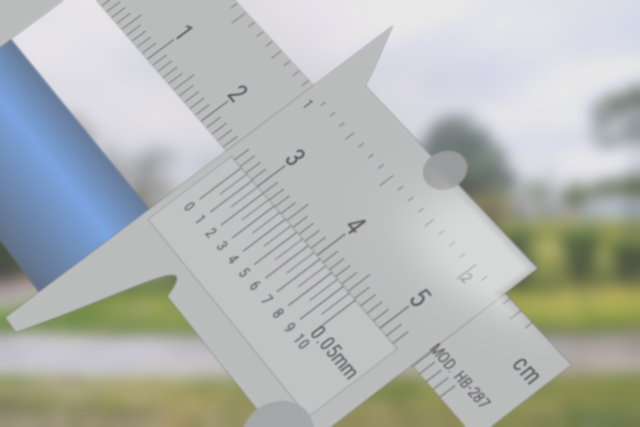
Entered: 27.2 mm
